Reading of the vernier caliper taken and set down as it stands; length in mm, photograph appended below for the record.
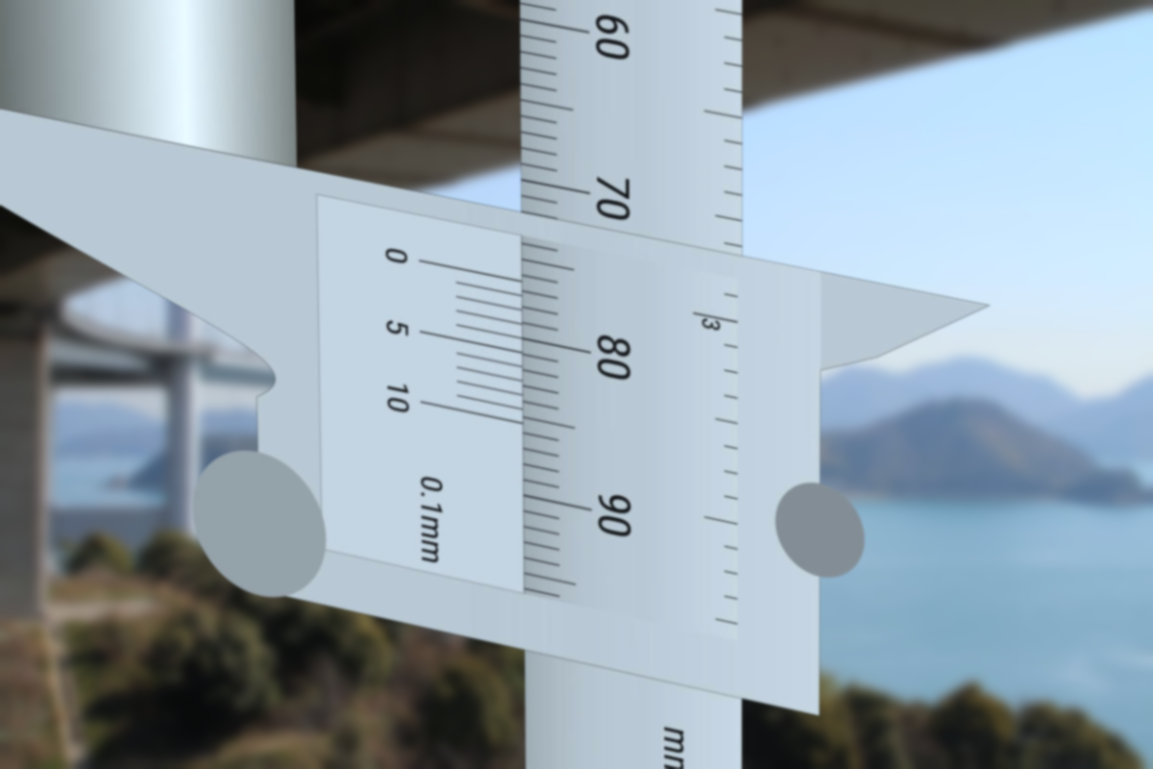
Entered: 76.4 mm
